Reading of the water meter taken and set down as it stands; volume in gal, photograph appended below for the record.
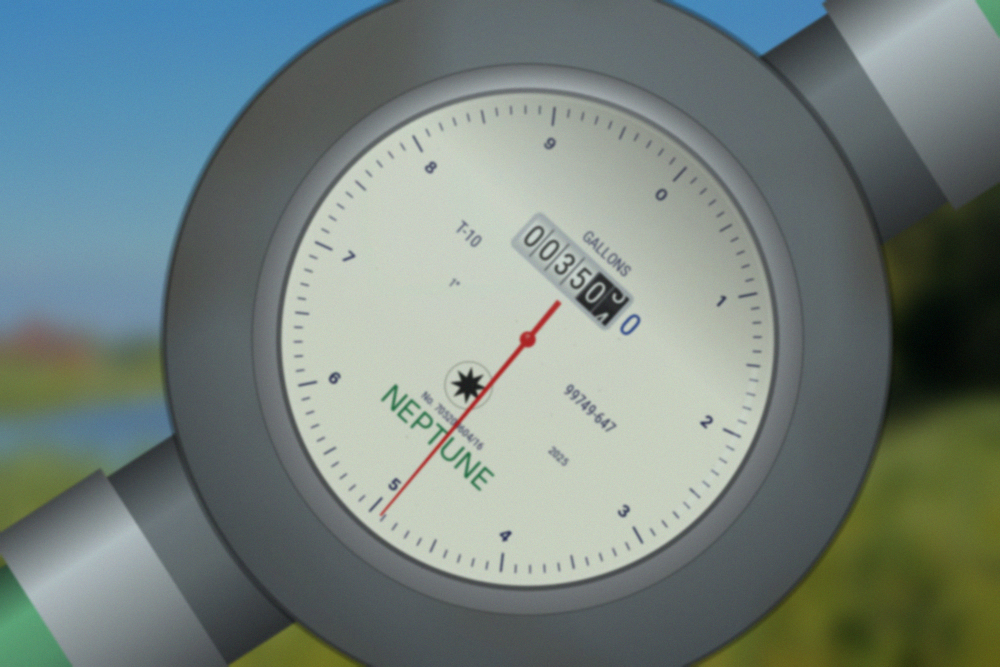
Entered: 35034.9 gal
